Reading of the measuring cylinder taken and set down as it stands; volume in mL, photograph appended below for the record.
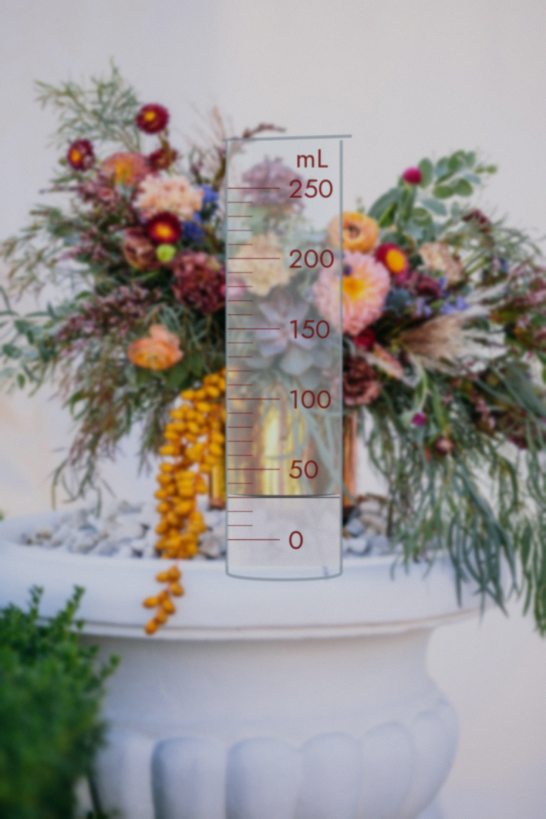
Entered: 30 mL
